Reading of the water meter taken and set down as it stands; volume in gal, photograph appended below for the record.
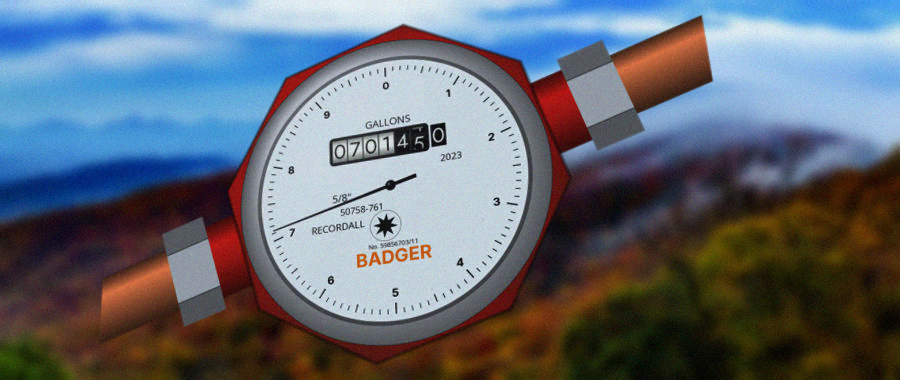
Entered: 701447.1 gal
